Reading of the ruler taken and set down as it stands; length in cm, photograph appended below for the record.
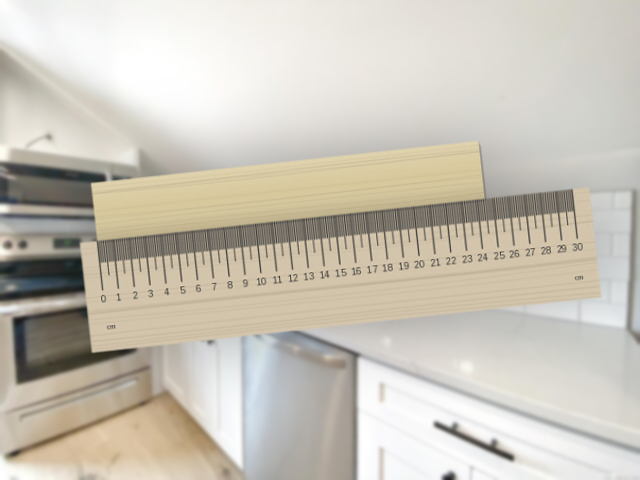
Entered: 24.5 cm
